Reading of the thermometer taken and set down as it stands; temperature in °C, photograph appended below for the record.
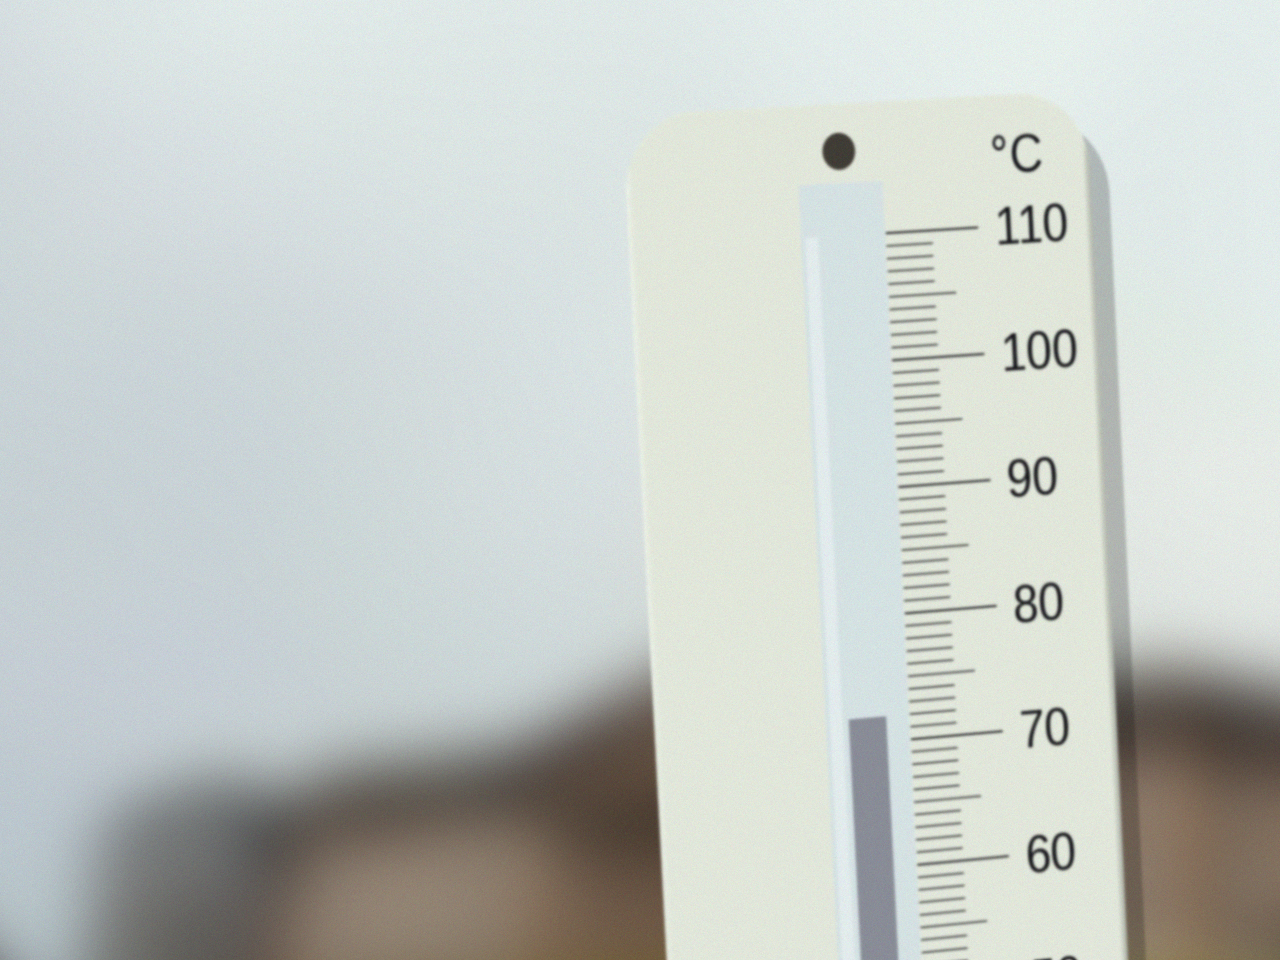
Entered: 72 °C
